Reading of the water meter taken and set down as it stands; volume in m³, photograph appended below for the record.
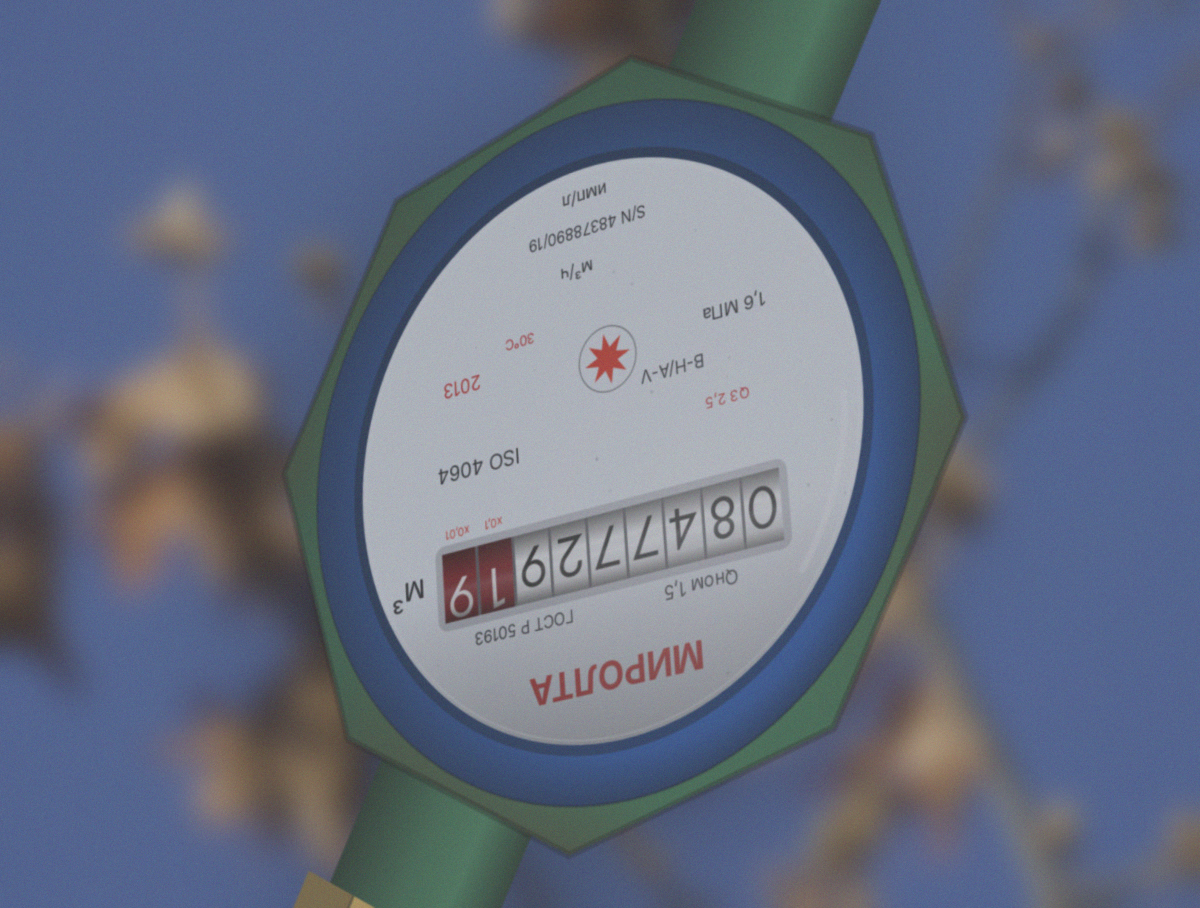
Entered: 847729.19 m³
